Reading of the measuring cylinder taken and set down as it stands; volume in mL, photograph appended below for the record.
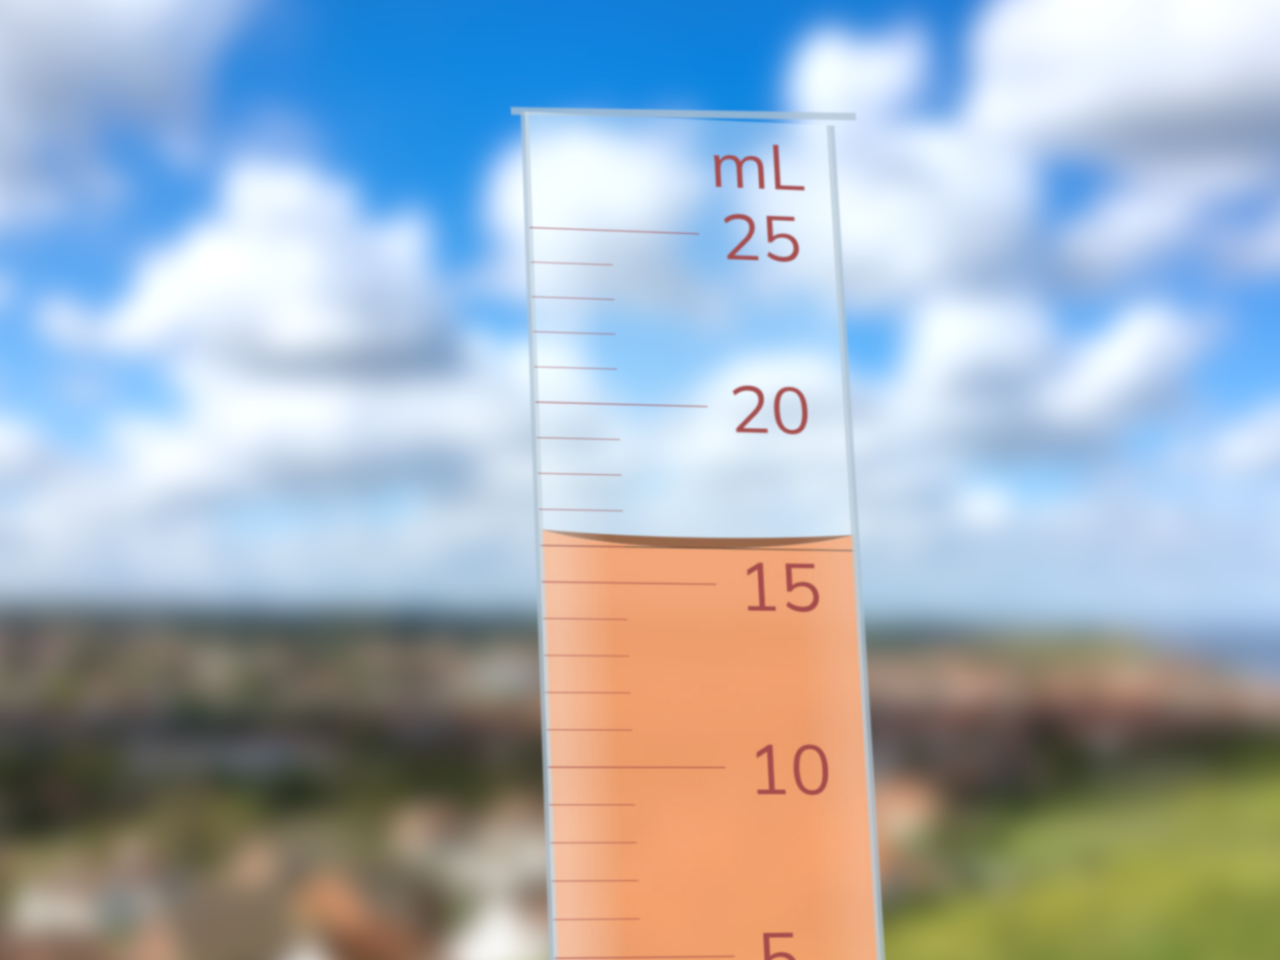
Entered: 16 mL
